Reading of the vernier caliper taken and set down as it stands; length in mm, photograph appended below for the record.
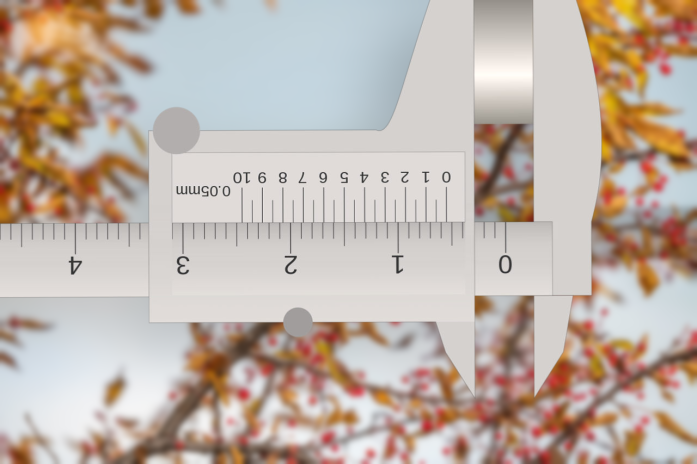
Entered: 5.5 mm
